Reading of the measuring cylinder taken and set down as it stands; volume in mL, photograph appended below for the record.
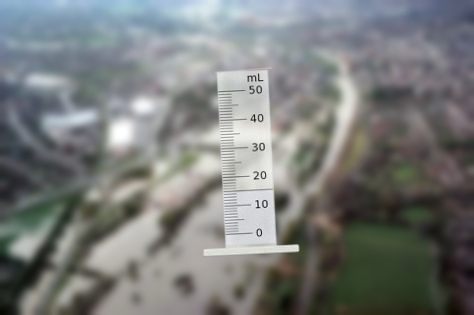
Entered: 15 mL
